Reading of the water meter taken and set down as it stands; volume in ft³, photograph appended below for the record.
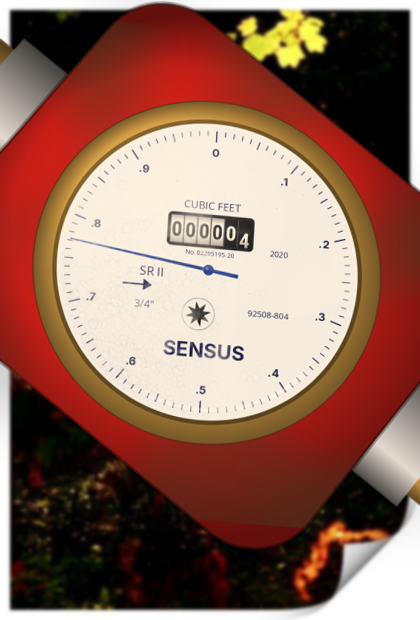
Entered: 3.77 ft³
